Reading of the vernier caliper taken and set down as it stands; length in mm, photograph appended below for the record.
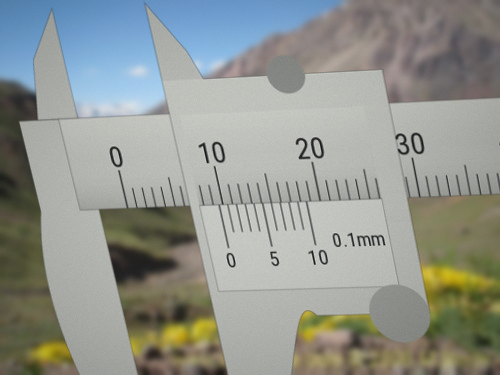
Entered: 9.6 mm
